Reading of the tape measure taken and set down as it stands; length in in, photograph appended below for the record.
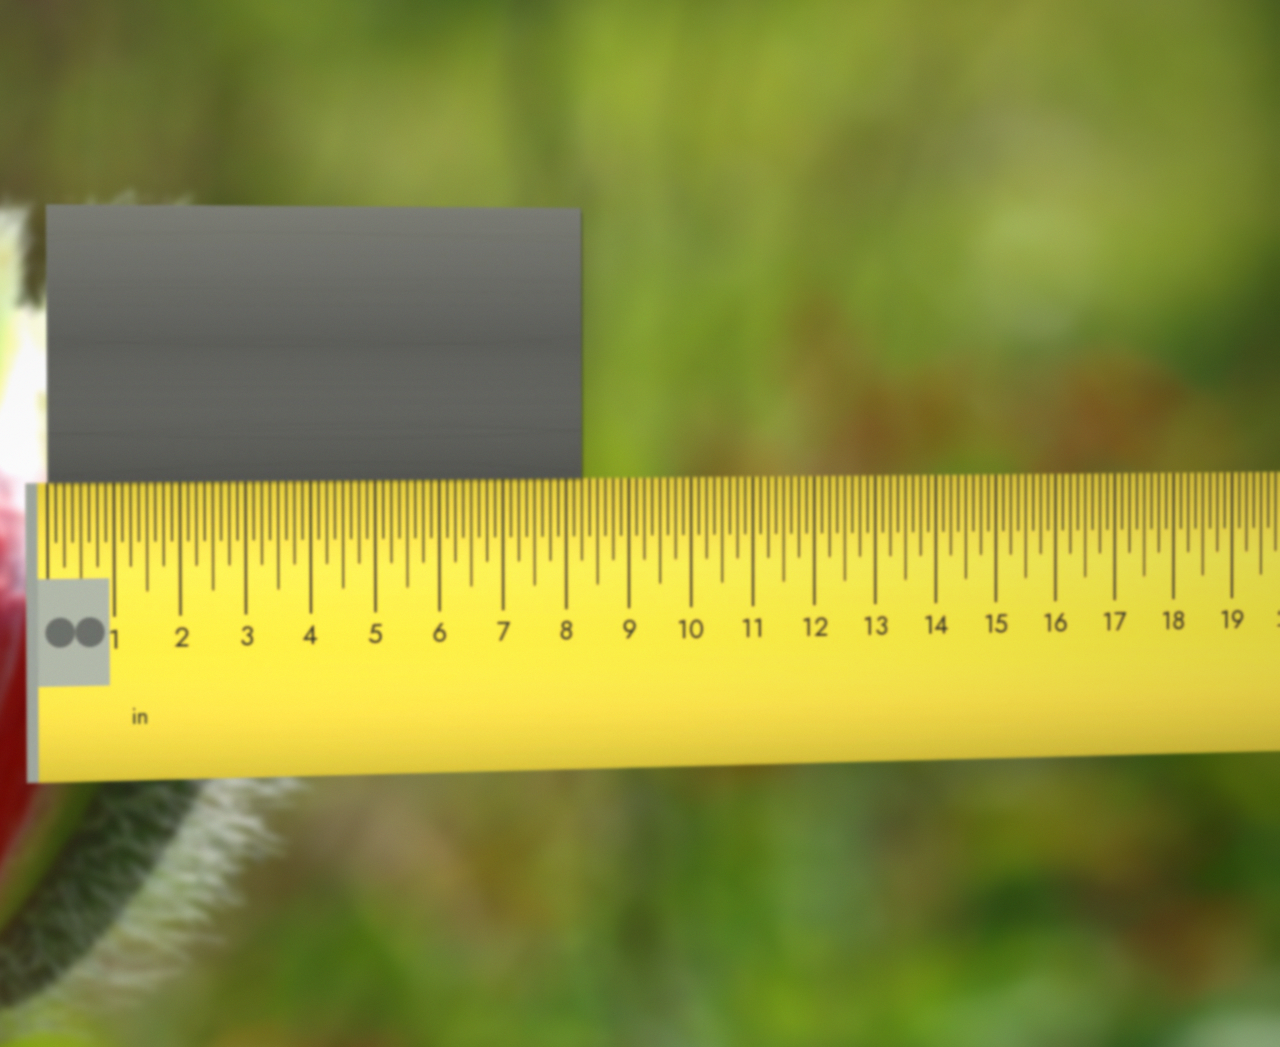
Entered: 8.25 in
